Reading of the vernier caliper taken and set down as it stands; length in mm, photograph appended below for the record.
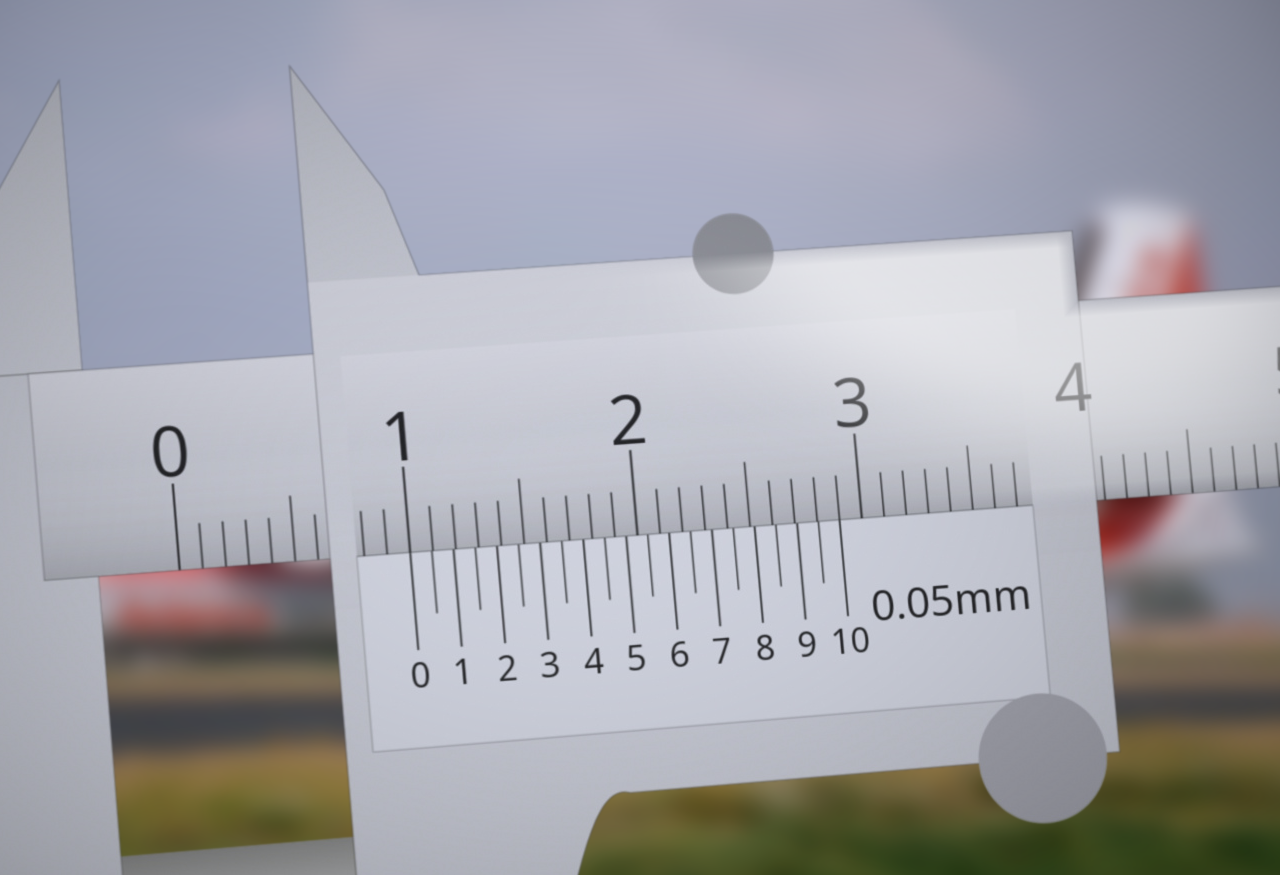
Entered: 10.0 mm
